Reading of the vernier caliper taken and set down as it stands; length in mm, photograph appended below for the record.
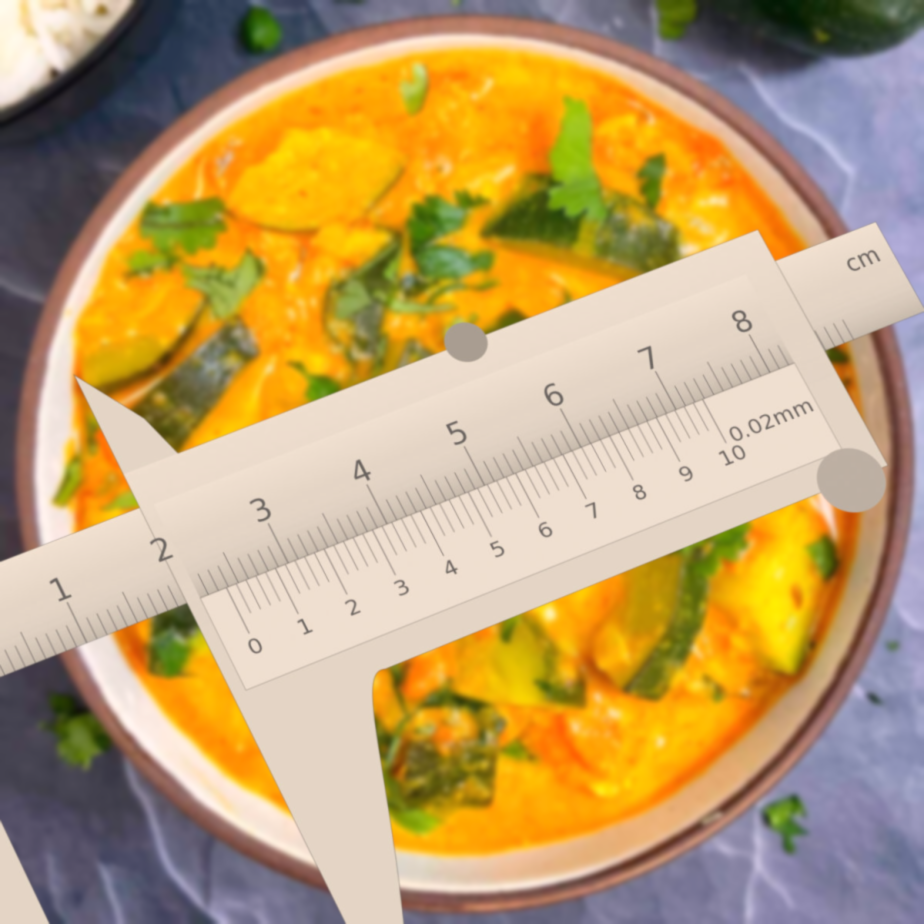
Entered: 23.8 mm
